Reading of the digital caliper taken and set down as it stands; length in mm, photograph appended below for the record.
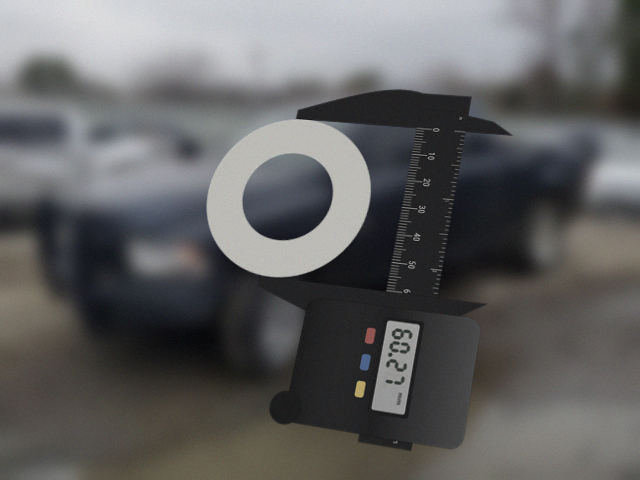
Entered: 60.27 mm
